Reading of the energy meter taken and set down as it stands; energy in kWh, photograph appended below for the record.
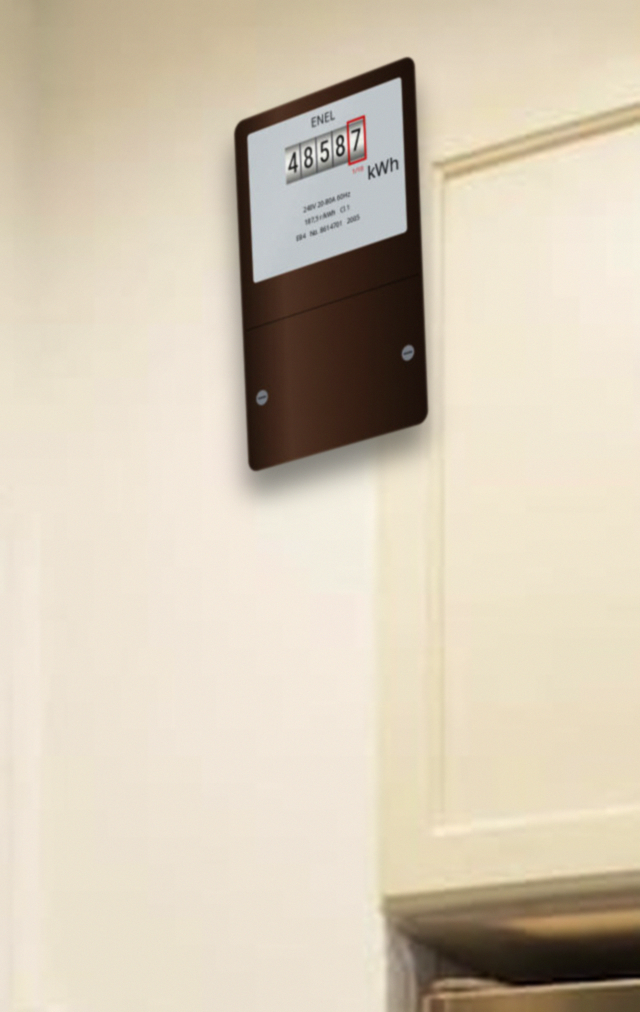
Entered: 4858.7 kWh
